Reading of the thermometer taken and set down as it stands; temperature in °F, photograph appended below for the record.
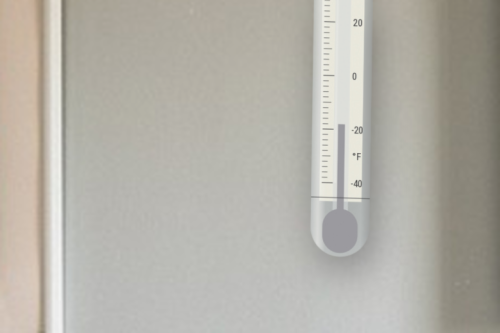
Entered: -18 °F
